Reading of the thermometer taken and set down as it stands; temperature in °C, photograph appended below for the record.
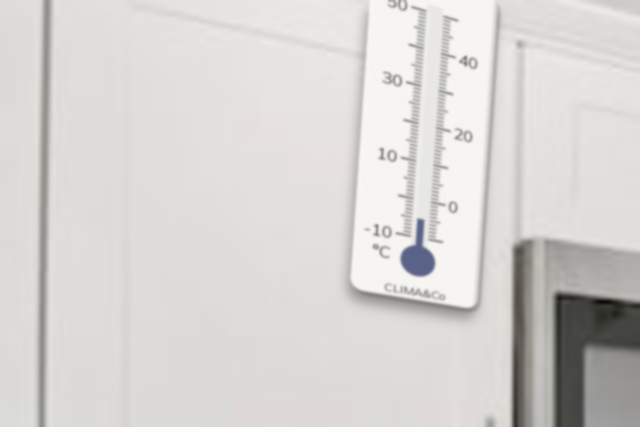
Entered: -5 °C
